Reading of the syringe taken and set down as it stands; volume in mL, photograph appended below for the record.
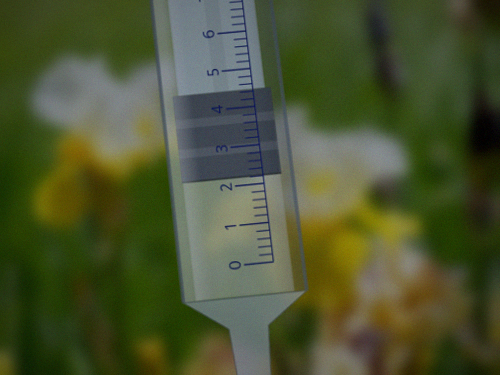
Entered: 2.2 mL
